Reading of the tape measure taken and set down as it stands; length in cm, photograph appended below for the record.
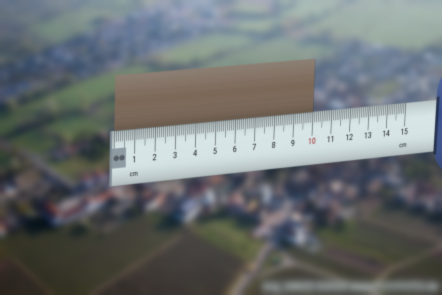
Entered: 10 cm
